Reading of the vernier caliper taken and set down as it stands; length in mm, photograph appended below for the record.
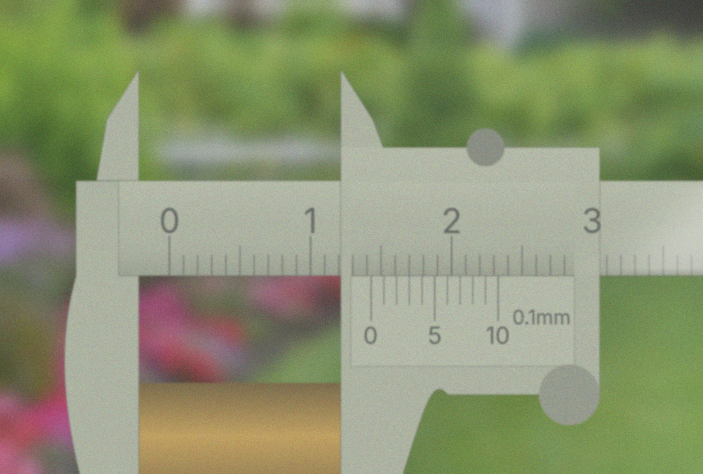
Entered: 14.3 mm
